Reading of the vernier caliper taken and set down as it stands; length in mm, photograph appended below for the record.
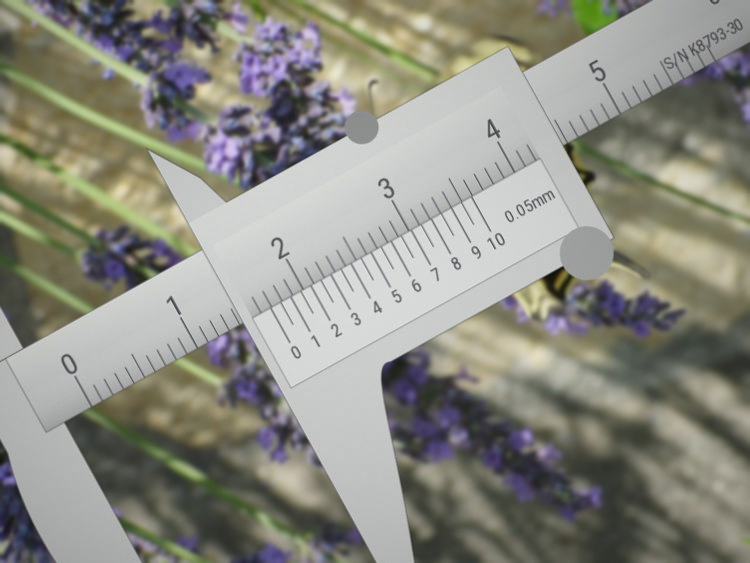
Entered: 16.9 mm
